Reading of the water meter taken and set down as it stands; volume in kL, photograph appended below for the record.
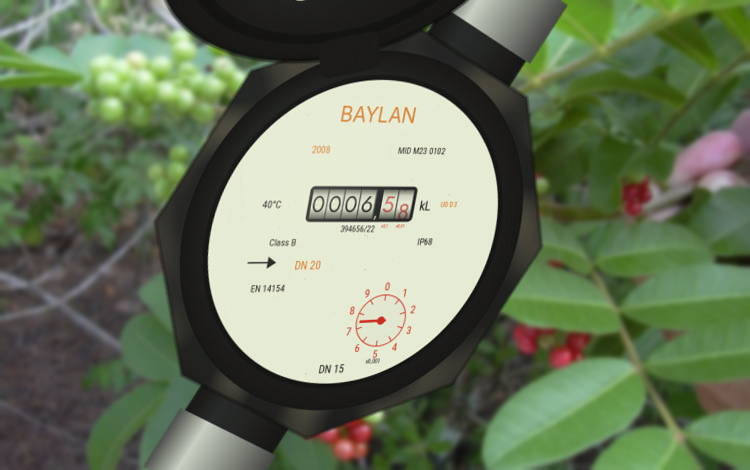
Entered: 6.577 kL
